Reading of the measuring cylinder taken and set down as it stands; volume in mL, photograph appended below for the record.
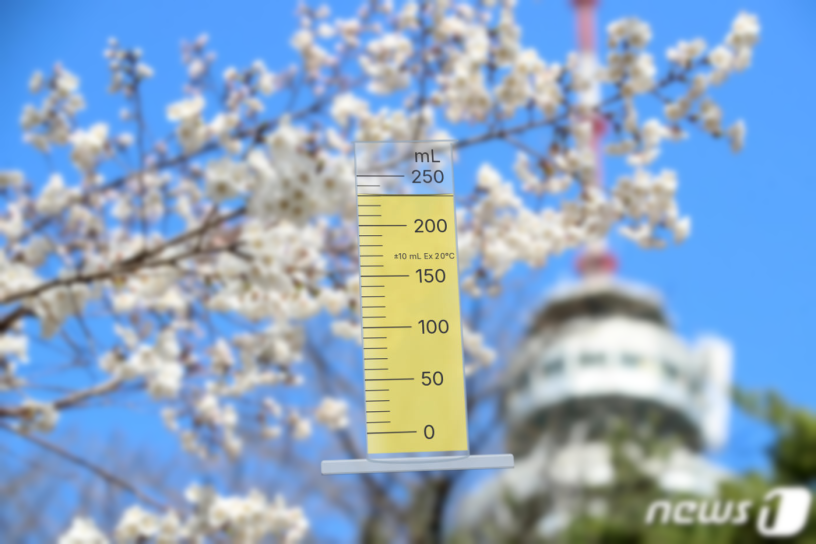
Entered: 230 mL
